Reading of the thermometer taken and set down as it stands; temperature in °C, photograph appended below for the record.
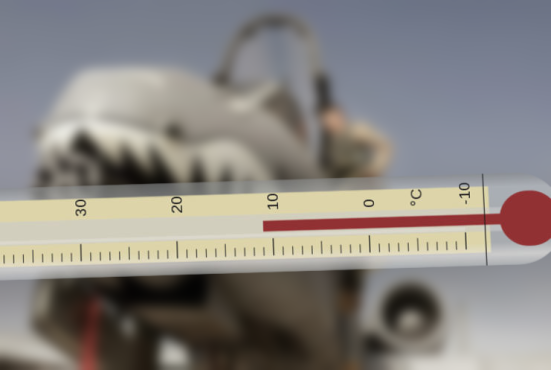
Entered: 11 °C
